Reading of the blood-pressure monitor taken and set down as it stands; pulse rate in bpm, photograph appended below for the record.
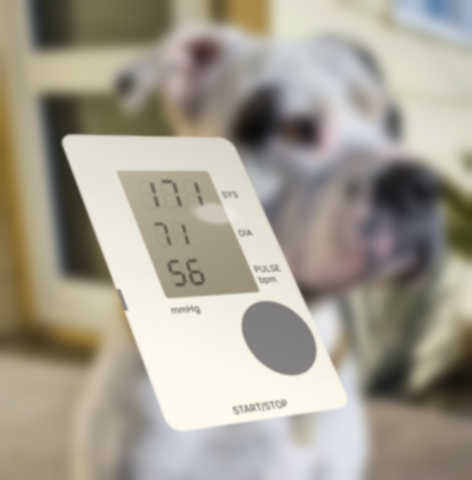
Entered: 56 bpm
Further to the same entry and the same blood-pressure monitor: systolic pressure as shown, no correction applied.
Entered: 171 mmHg
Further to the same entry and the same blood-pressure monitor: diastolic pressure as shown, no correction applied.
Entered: 71 mmHg
